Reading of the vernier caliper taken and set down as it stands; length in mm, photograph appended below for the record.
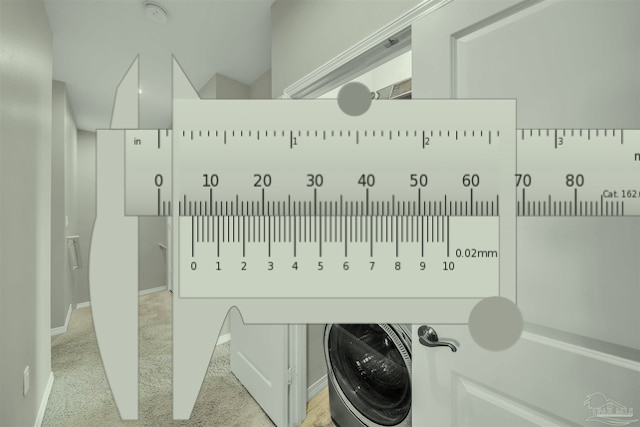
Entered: 6.5 mm
